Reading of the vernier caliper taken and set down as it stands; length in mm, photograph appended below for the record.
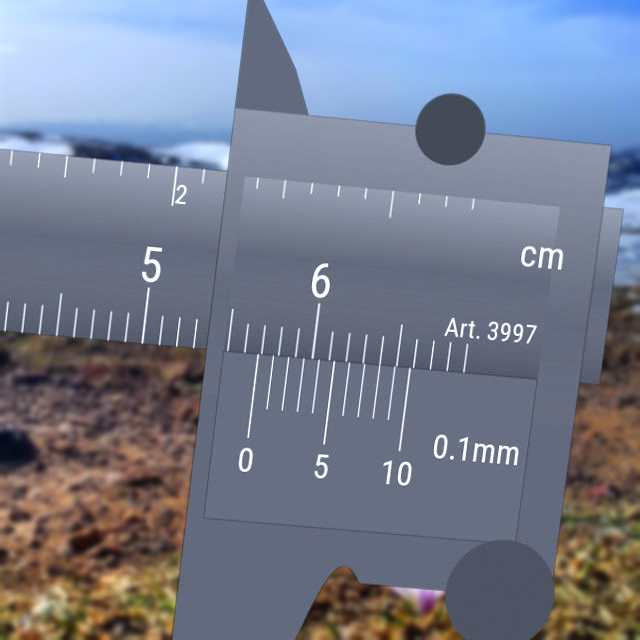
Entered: 56.8 mm
